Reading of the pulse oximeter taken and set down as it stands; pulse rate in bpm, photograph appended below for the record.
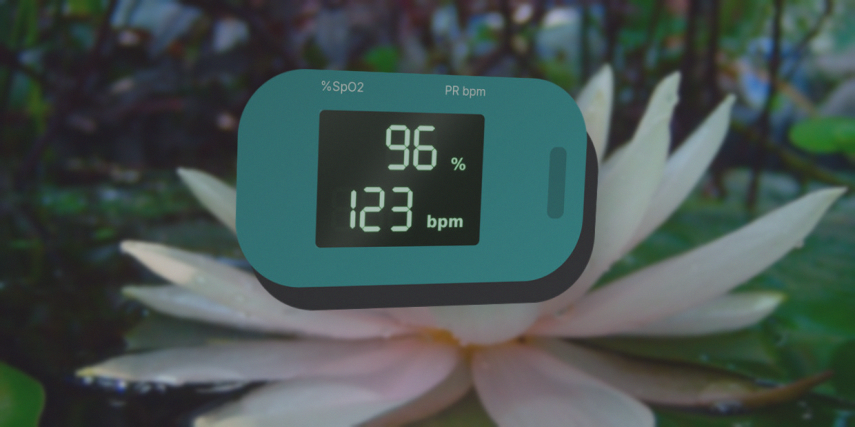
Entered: 123 bpm
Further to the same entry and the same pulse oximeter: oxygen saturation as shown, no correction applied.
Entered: 96 %
